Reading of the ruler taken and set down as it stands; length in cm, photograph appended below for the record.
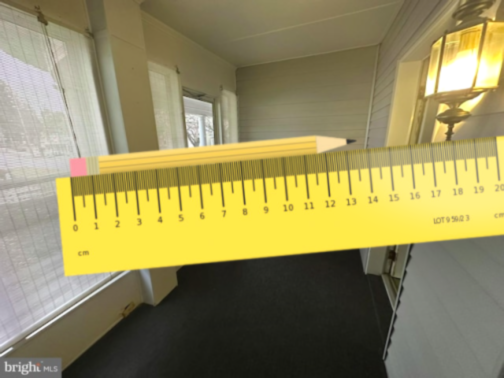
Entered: 13.5 cm
